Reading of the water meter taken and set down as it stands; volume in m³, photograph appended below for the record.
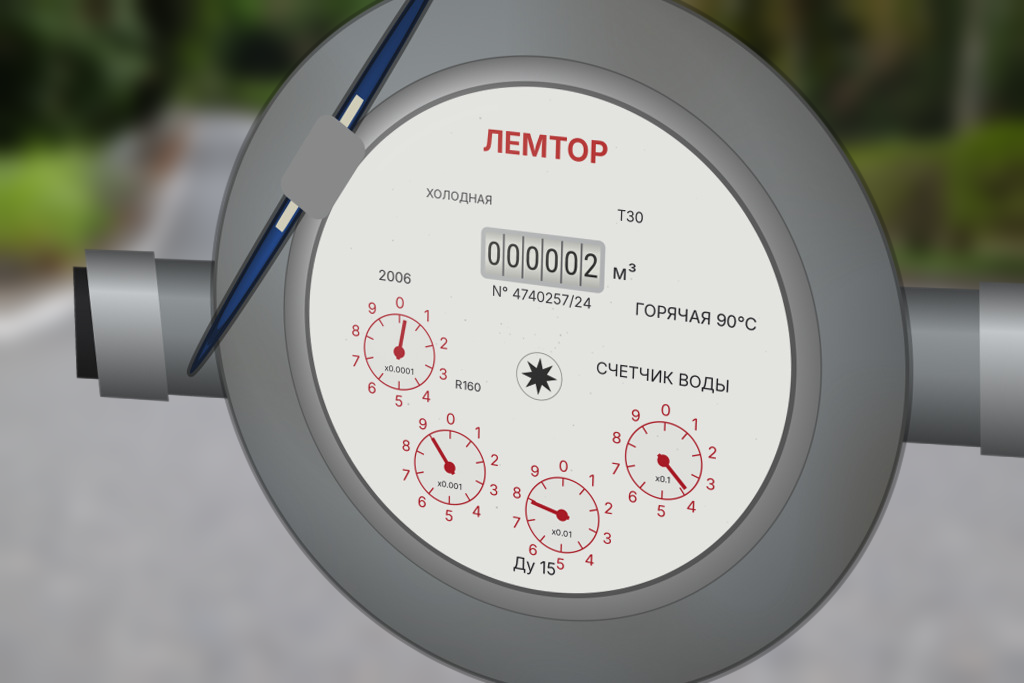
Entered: 2.3790 m³
